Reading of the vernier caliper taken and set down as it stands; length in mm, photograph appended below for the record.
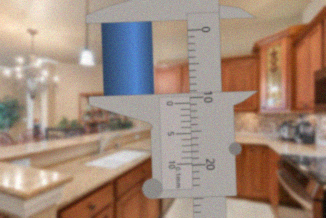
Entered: 10.8 mm
